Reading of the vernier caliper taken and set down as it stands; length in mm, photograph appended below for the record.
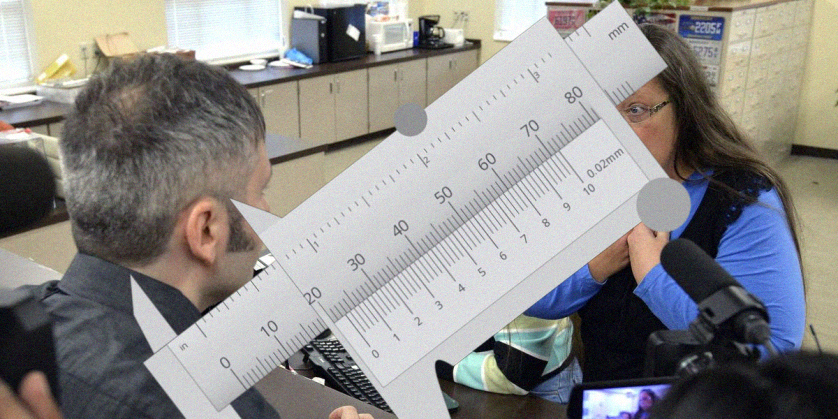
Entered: 22.6 mm
